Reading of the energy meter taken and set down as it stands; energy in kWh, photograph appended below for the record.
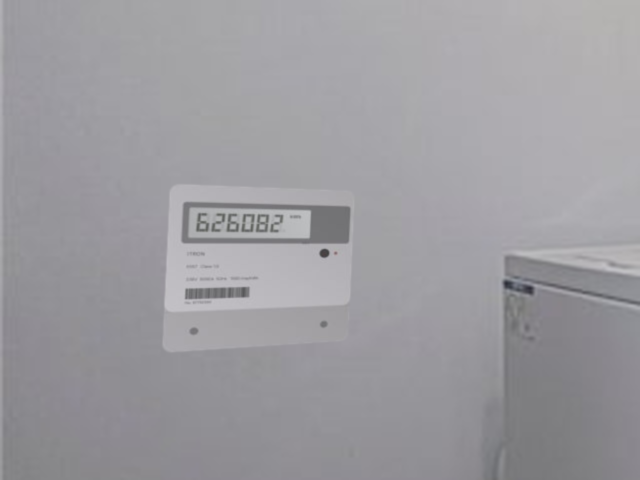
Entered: 626082 kWh
